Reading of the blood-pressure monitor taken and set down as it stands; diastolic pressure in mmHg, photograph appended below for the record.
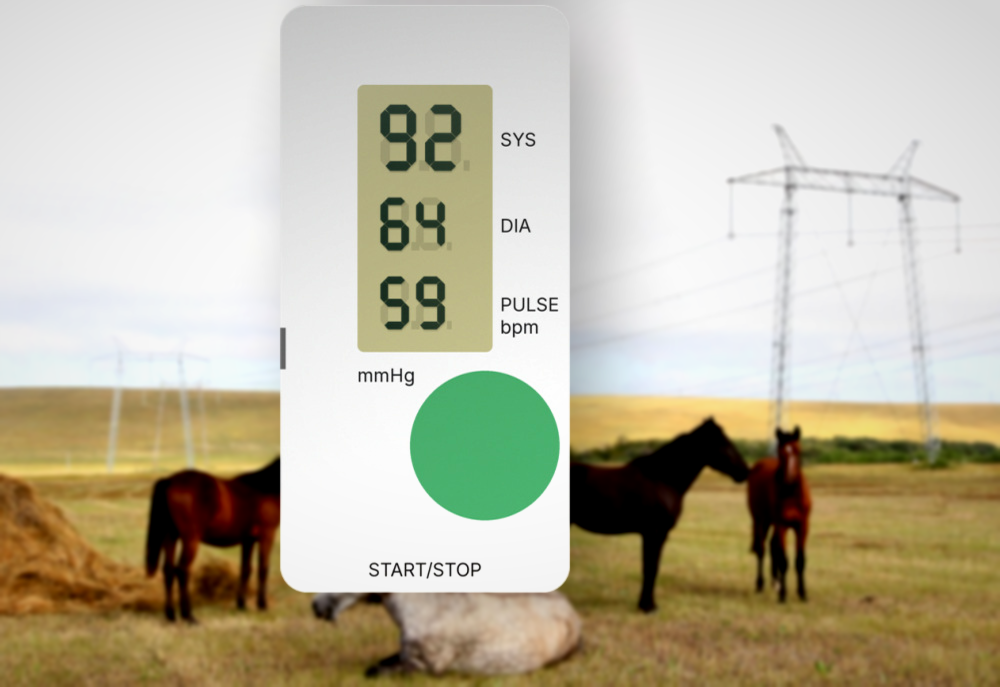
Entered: 64 mmHg
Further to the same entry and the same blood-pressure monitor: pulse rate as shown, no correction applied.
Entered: 59 bpm
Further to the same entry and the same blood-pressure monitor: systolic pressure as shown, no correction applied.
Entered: 92 mmHg
